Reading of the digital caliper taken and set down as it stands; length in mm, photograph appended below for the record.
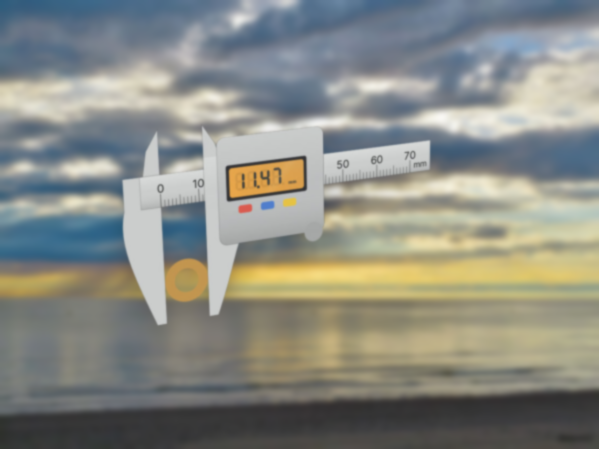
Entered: 11.47 mm
